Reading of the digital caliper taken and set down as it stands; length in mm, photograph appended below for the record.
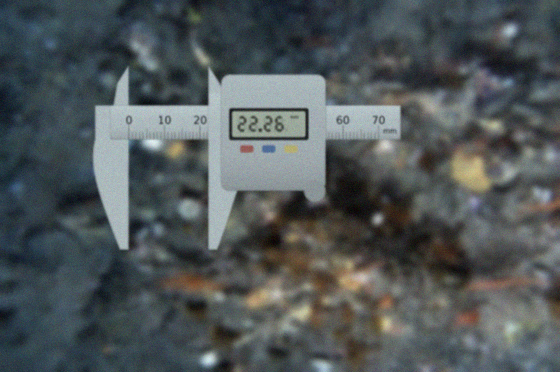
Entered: 22.26 mm
